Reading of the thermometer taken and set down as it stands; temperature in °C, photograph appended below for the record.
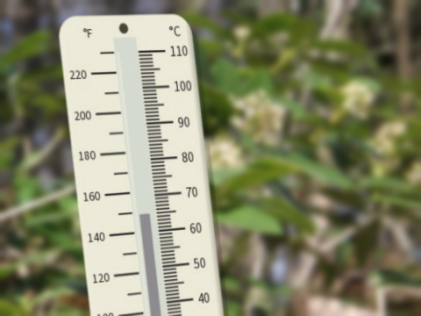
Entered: 65 °C
